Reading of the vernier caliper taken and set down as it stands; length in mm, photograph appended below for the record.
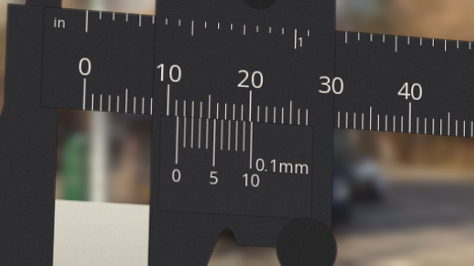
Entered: 11.2 mm
